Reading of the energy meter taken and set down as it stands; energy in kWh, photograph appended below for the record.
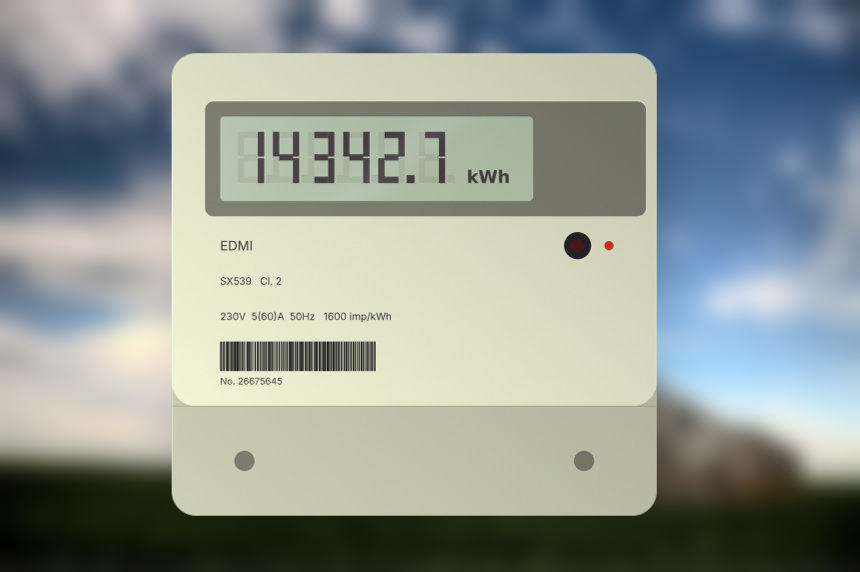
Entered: 14342.7 kWh
